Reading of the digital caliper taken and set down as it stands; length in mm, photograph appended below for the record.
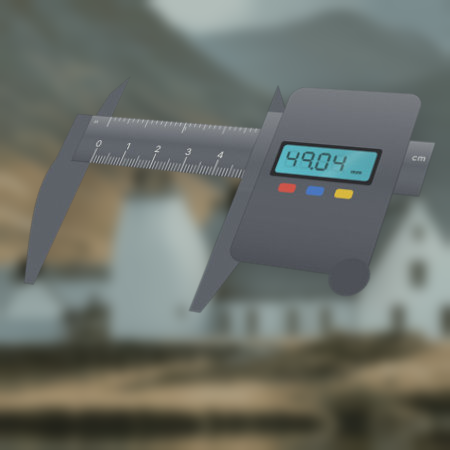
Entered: 49.04 mm
